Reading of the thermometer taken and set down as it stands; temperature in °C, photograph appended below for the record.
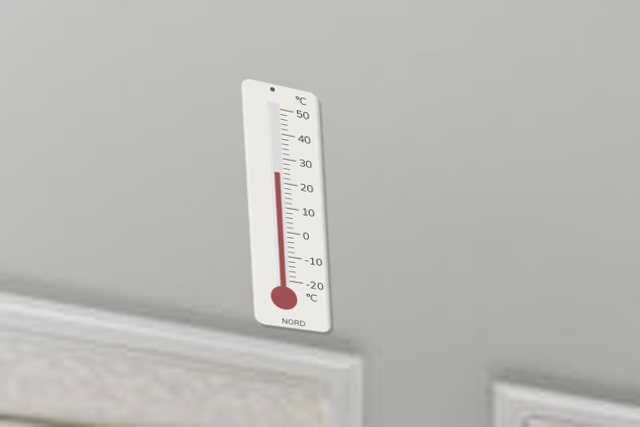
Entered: 24 °C
